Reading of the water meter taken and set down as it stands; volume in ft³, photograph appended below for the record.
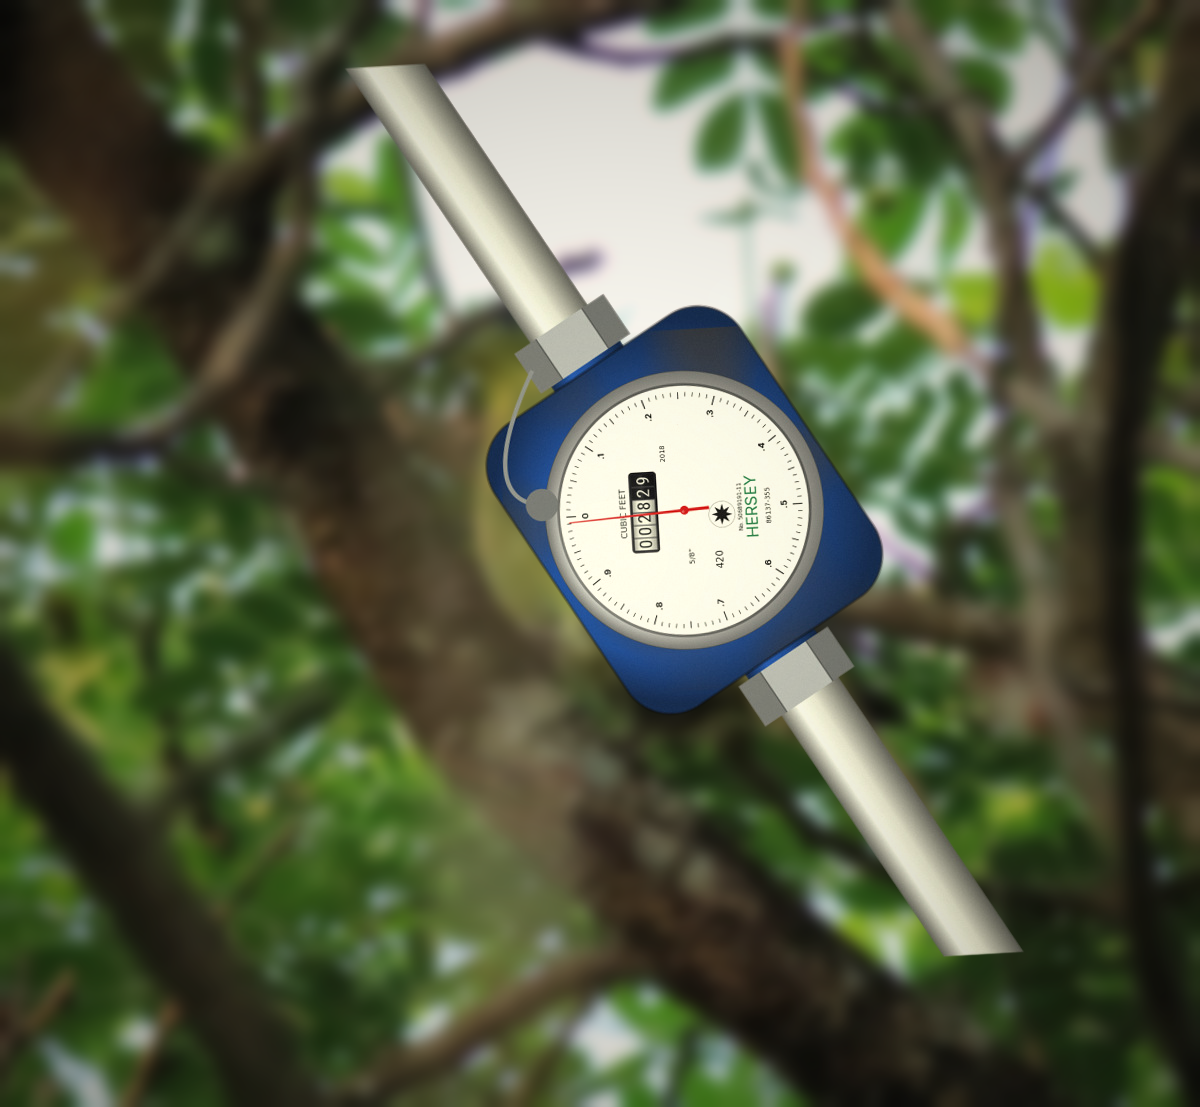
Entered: 2828.99 ft³
